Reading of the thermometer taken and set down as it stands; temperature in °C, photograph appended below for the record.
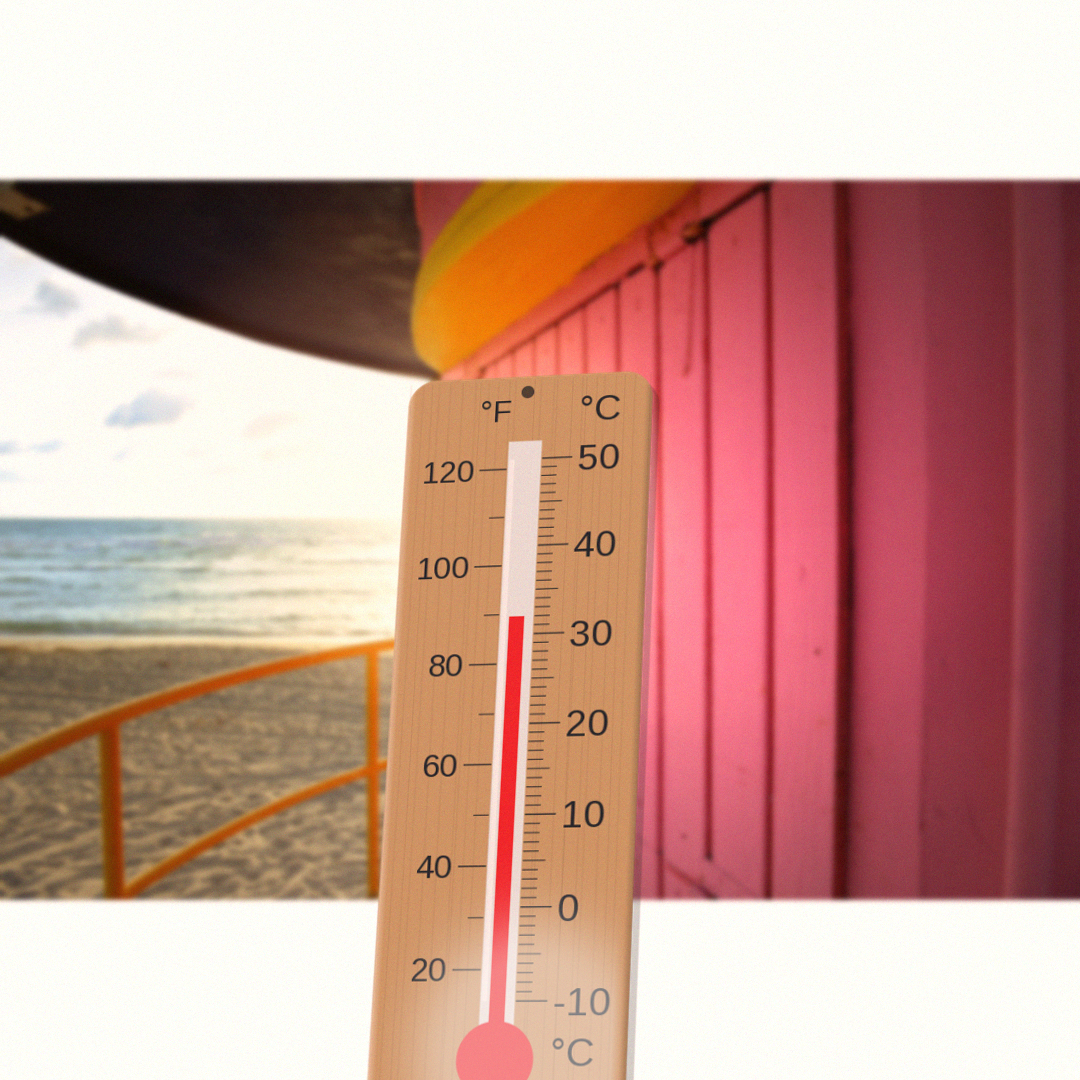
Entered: 32 °C
